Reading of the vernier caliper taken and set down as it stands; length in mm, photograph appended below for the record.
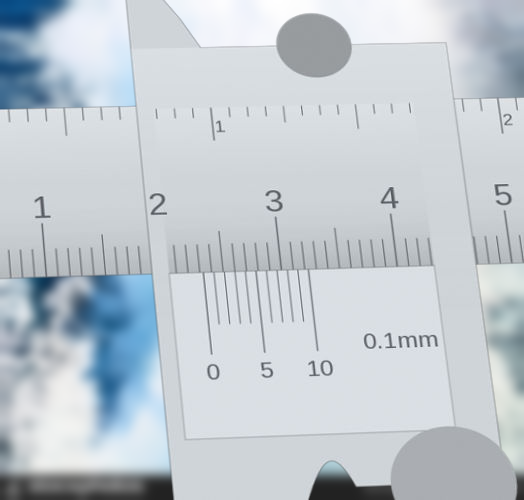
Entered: 23.3 mm
